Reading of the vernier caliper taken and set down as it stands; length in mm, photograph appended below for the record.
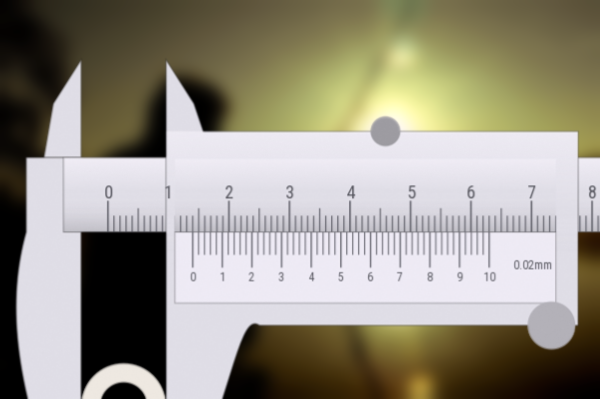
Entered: 14.0 mm
